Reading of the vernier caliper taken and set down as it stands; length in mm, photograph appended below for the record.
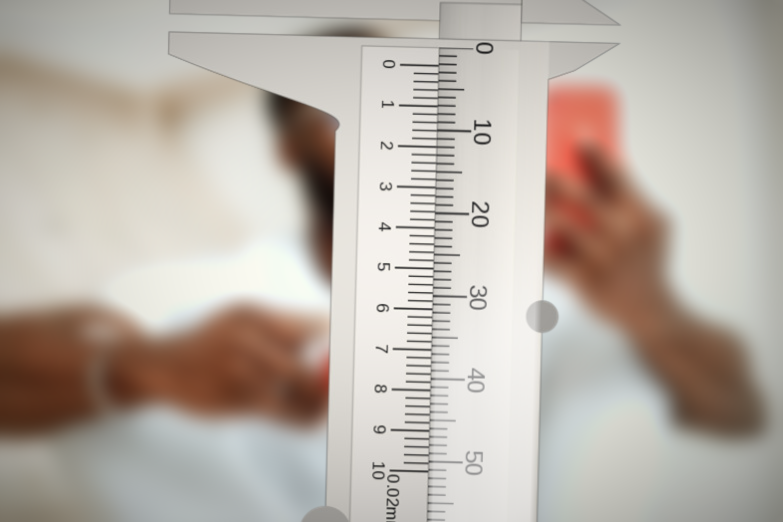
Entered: 2.2 mm
